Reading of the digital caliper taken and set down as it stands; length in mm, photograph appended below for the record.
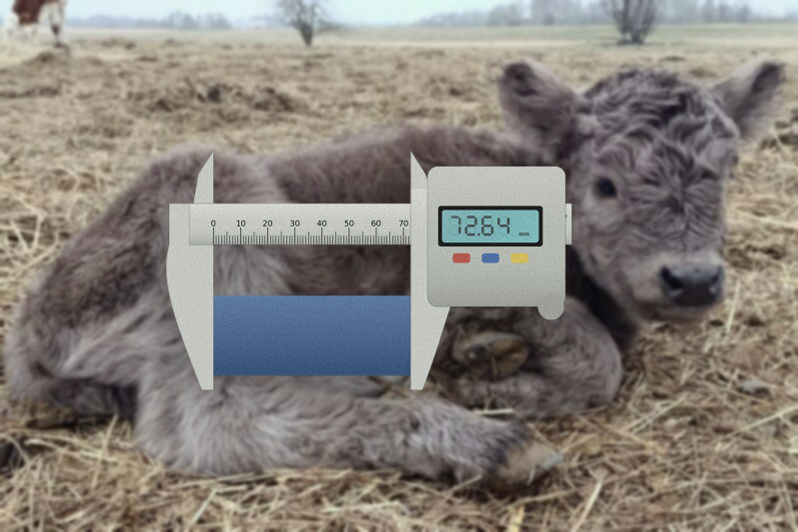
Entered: 72.64 mm
